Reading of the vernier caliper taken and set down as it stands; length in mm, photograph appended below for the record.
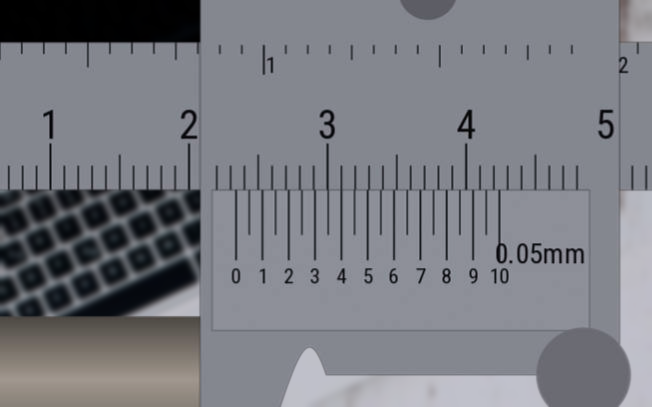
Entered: 23.4 mm
